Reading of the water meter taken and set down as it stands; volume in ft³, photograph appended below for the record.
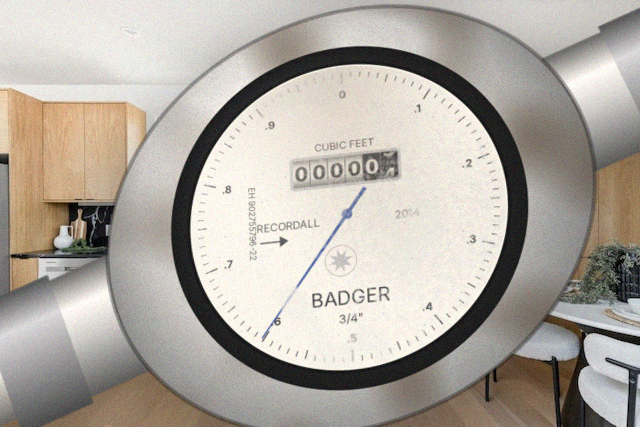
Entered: 3.60 ft³
